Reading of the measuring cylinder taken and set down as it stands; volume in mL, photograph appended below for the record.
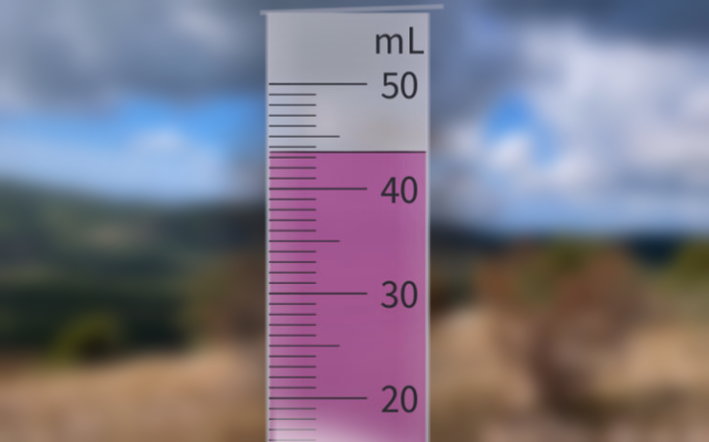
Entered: 43.5 mL
